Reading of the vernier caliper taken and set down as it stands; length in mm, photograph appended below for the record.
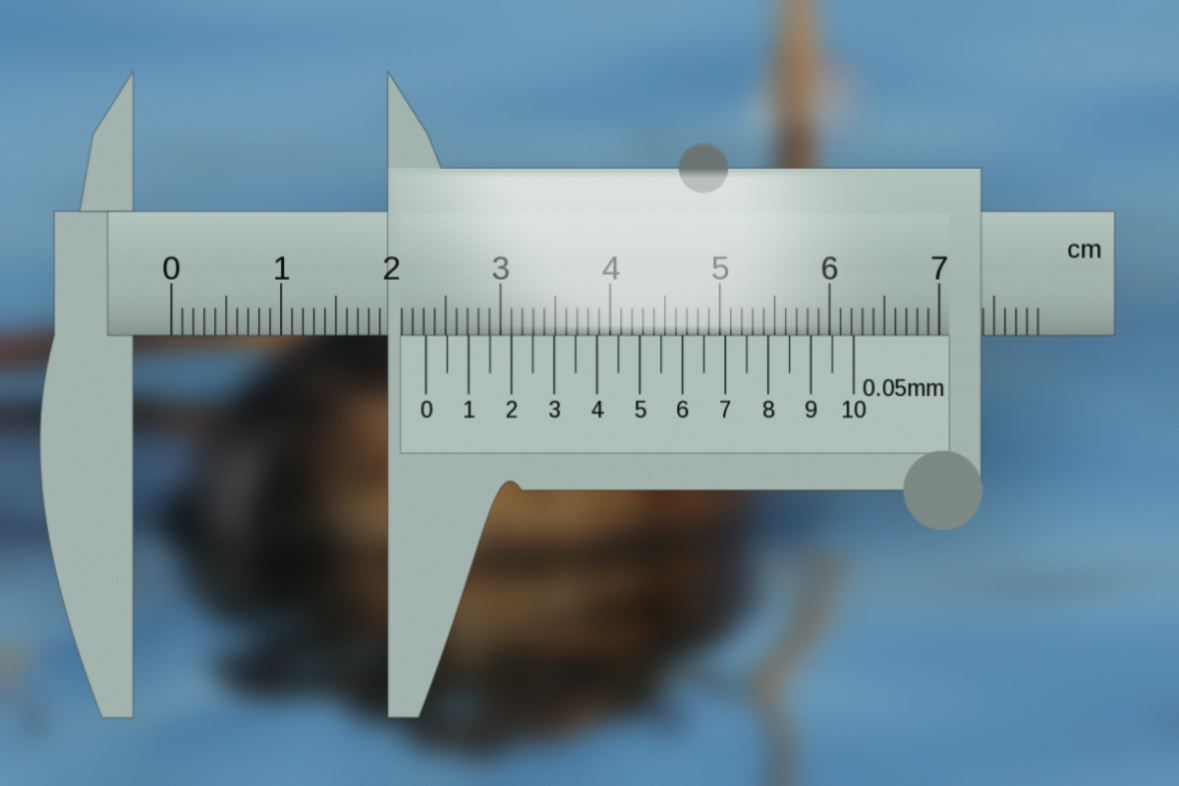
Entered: 23.2 mm
